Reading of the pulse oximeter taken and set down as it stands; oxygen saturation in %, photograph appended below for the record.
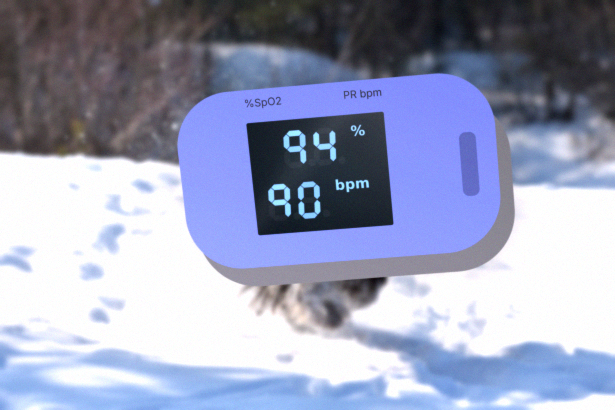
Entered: 94 %
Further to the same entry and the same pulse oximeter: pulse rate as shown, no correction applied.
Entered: 90 bpm
